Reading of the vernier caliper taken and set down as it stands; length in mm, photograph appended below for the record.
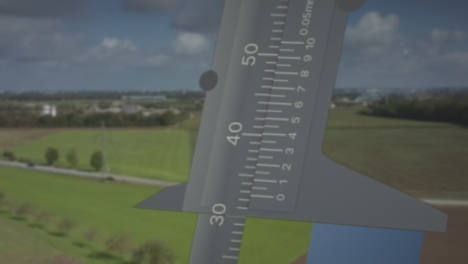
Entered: 32.6 mm
